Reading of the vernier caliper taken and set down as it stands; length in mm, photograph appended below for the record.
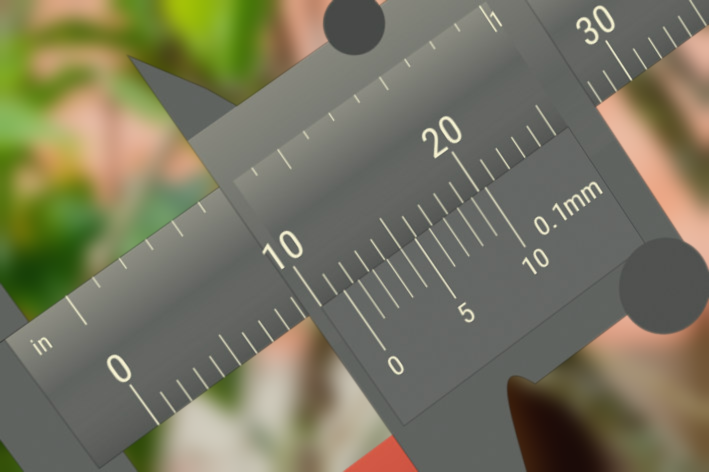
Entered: 11.4 mm
